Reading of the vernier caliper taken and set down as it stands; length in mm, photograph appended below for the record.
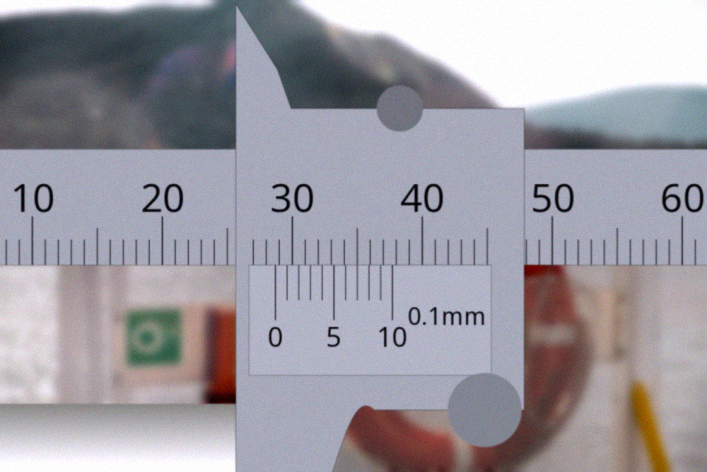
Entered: 28.7 mm
